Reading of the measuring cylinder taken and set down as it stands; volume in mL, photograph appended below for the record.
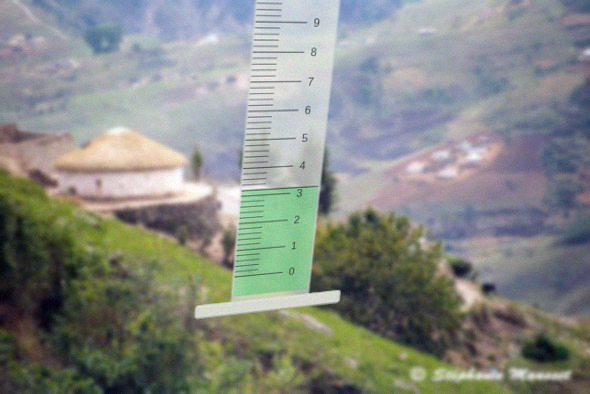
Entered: 3.2 mL
